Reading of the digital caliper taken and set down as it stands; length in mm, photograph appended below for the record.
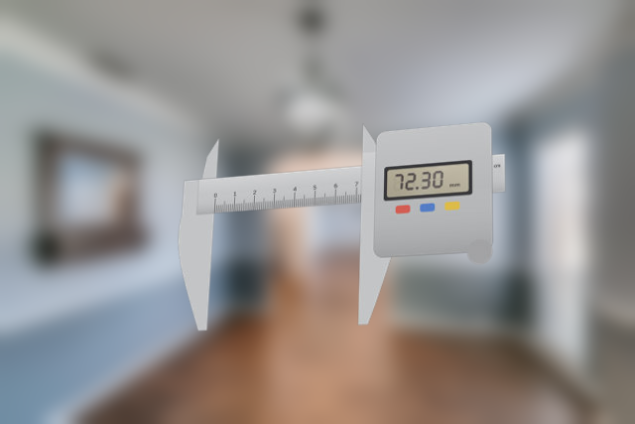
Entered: 72.30 mm
